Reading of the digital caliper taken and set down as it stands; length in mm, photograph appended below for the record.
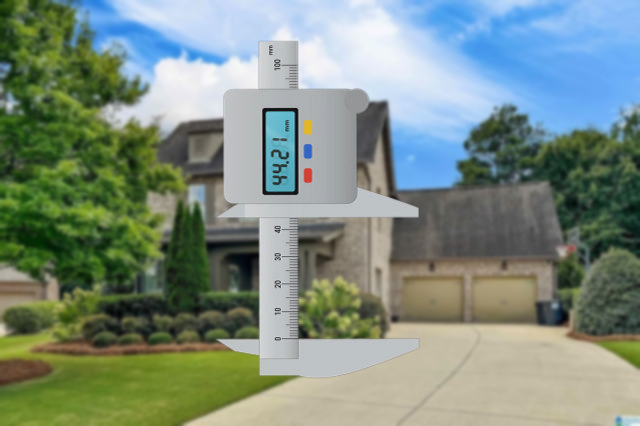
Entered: 44.21 mm
